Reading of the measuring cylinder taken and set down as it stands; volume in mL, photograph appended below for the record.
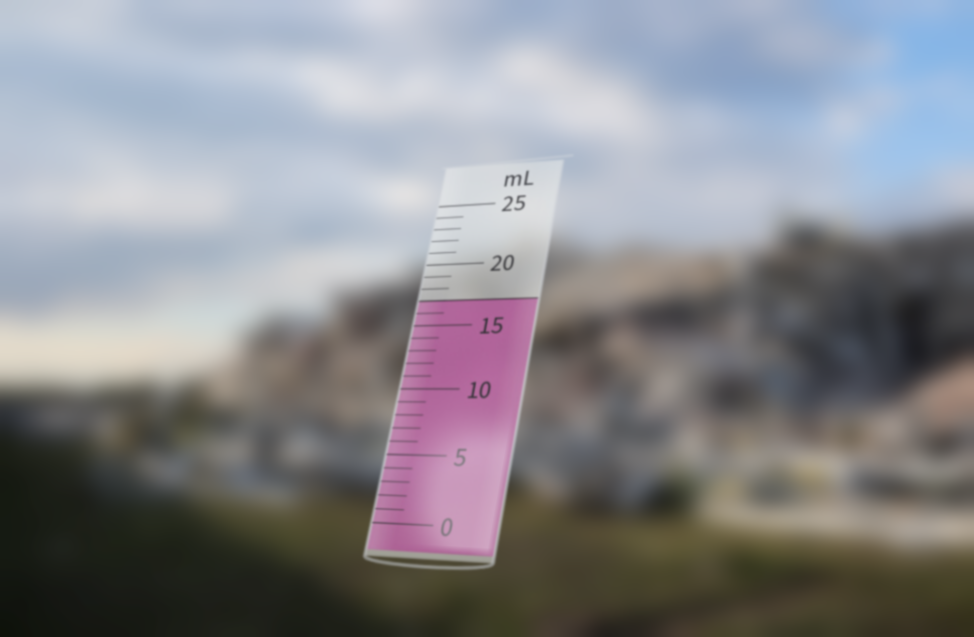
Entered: 17 mL
